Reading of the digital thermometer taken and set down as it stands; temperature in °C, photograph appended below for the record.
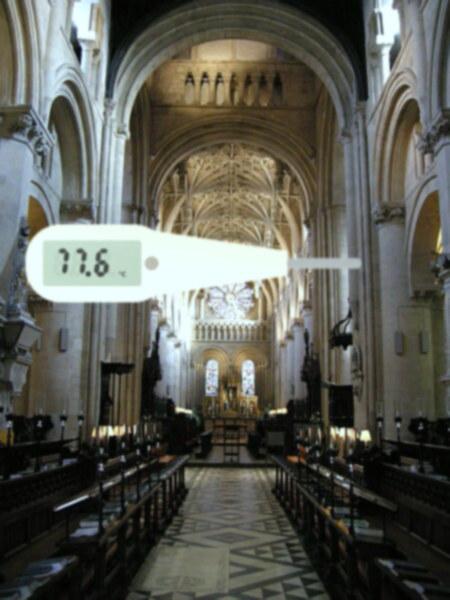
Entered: 77.6 °C
